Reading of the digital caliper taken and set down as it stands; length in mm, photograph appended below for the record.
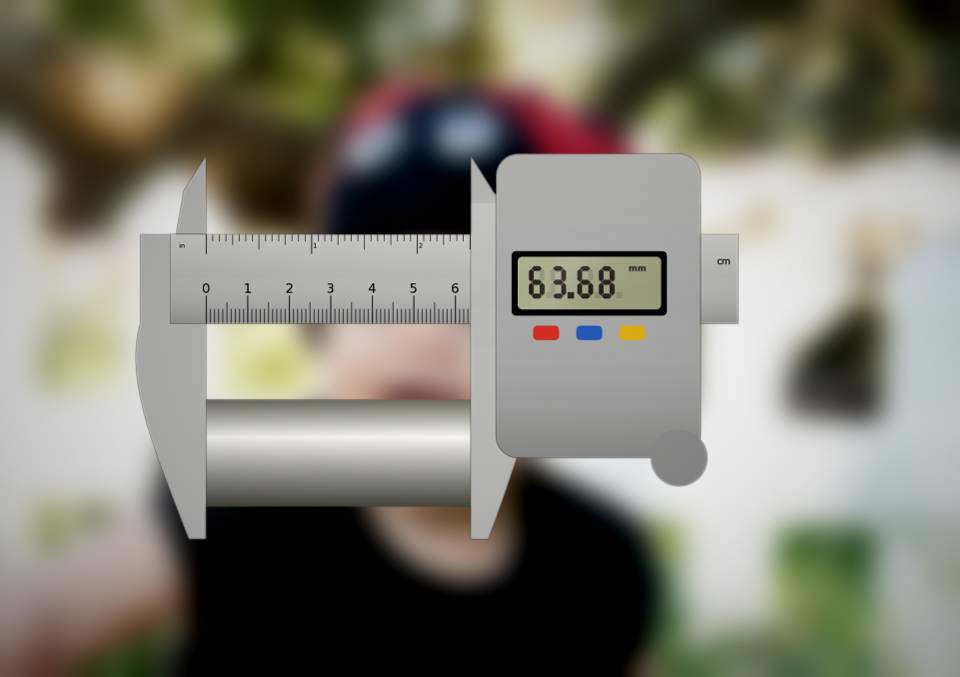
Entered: 63.68 mm
